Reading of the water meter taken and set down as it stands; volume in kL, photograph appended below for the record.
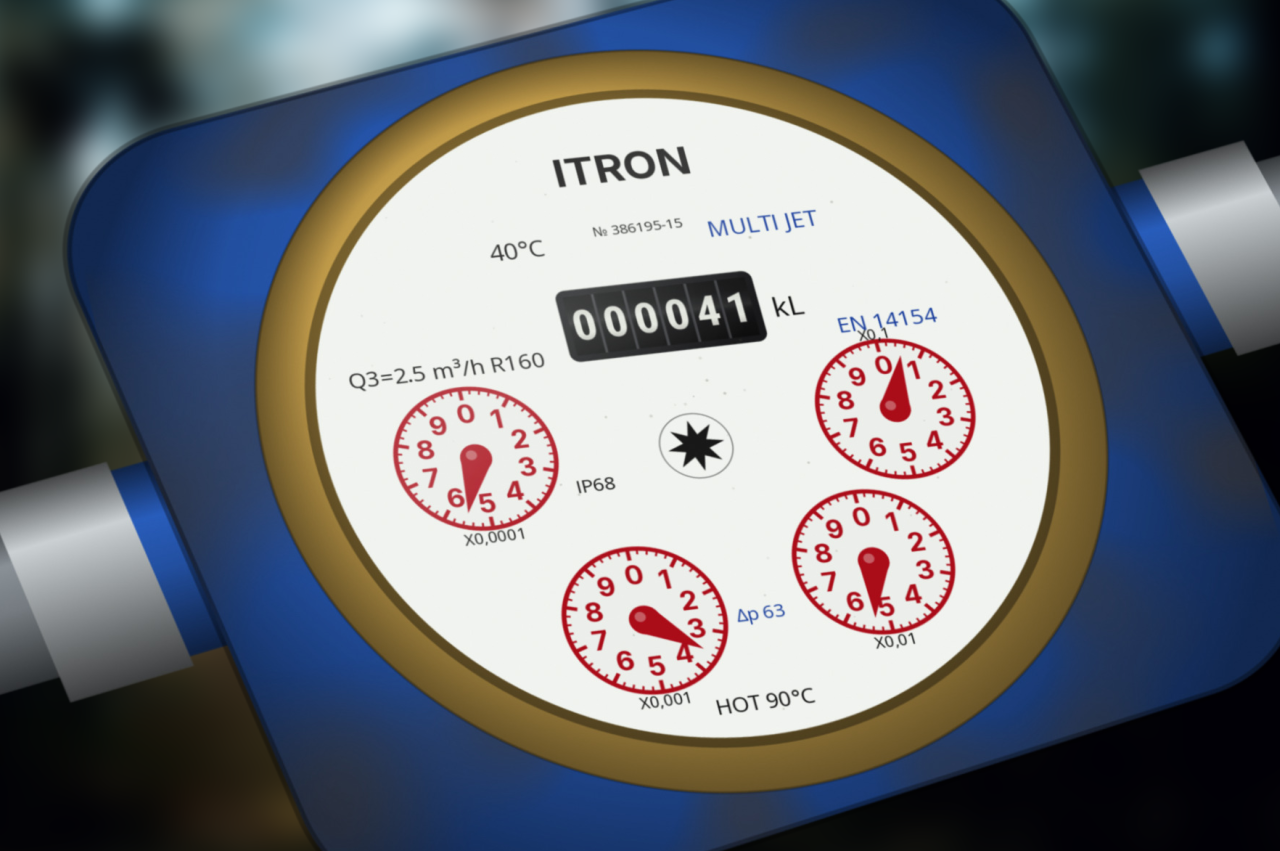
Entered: 41.0535 kL
